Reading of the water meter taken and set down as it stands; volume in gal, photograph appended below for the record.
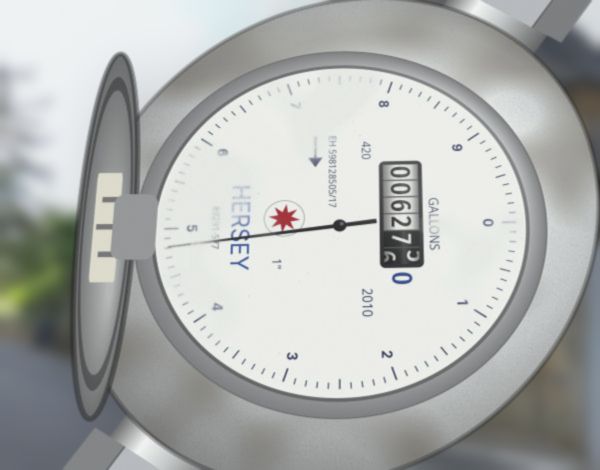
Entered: 62754.8 gal
